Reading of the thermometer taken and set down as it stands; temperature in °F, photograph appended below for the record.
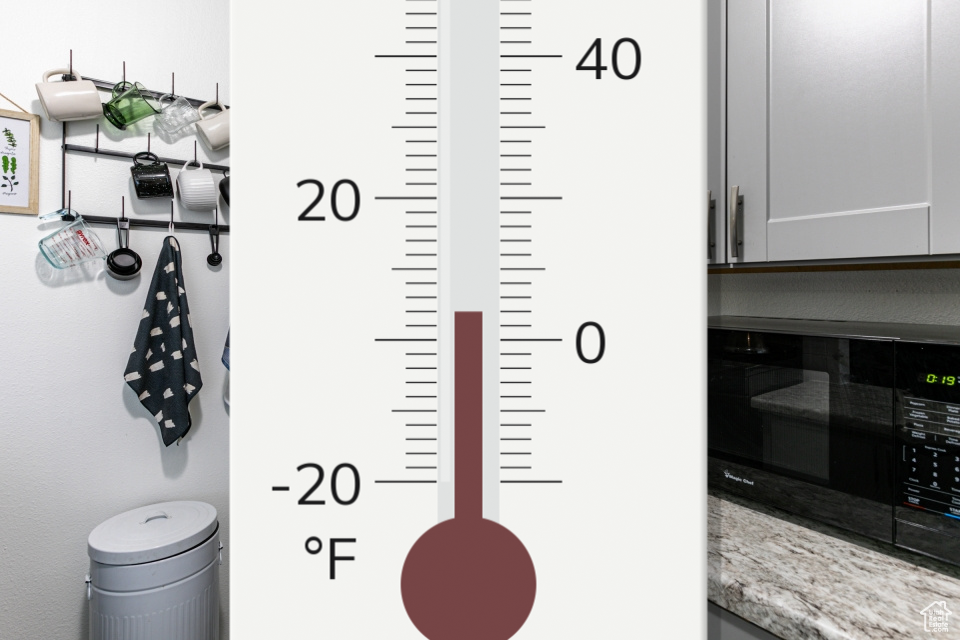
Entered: 4 °F
